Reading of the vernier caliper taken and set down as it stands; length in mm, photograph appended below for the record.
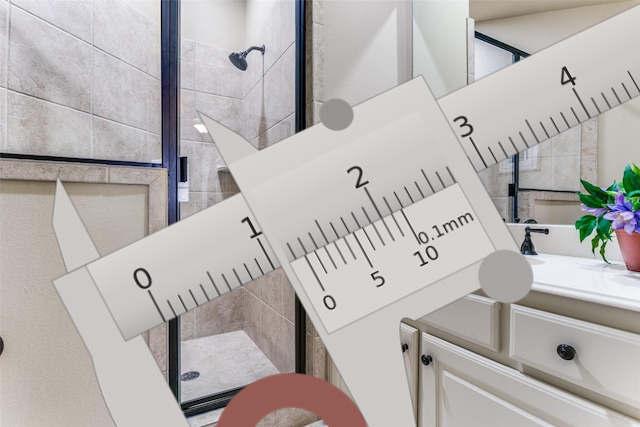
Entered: 12.8 mm
